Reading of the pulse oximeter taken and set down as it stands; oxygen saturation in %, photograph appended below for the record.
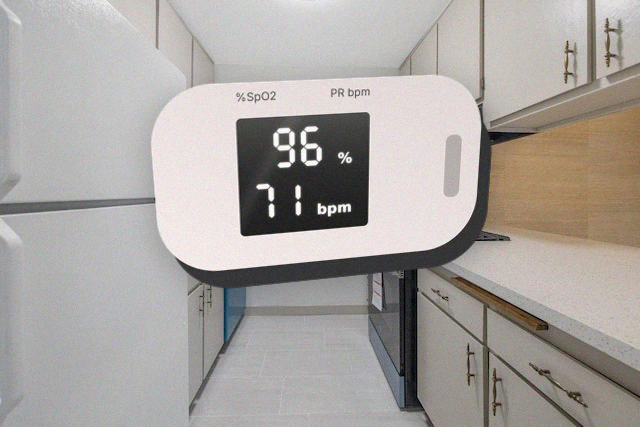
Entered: 96 %
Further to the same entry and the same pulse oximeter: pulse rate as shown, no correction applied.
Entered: 71 bpm
